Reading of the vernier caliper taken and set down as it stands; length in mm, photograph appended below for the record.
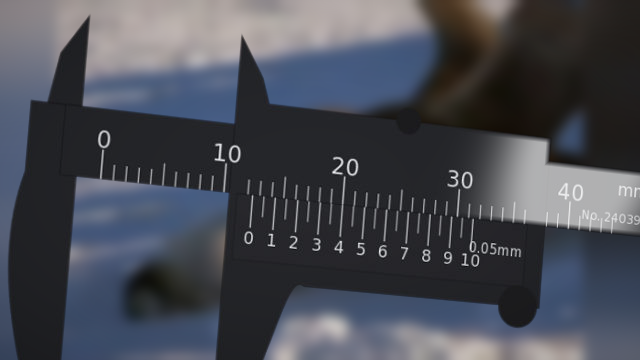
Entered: 12.4 mm
